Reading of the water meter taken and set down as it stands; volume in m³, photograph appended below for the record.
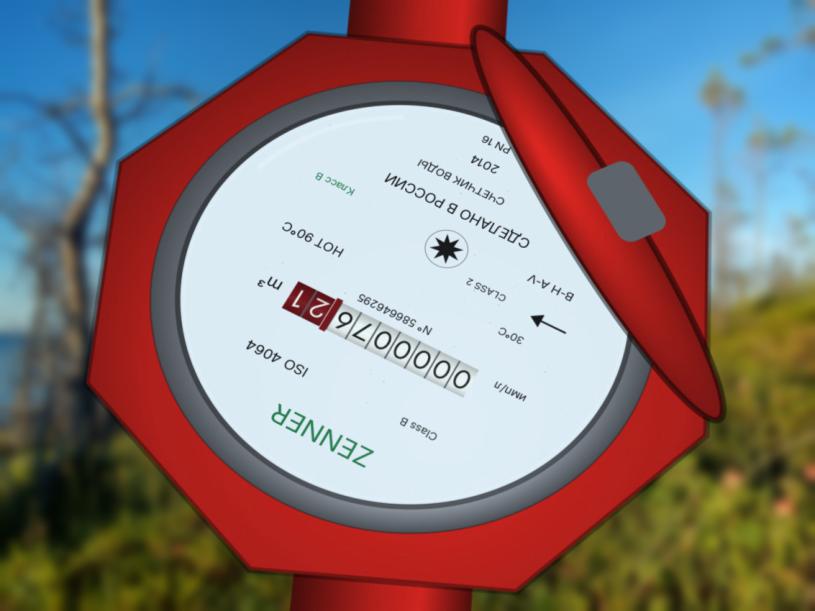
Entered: 76.21 m³
